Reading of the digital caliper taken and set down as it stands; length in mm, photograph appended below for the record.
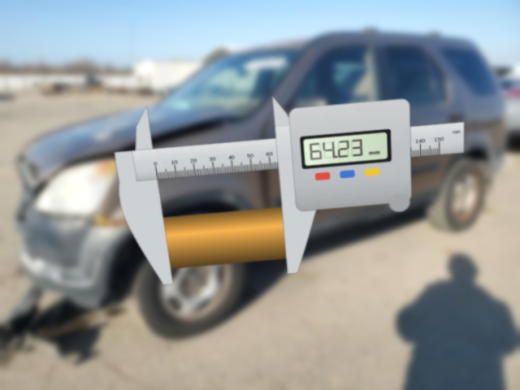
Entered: 64.23 mm
